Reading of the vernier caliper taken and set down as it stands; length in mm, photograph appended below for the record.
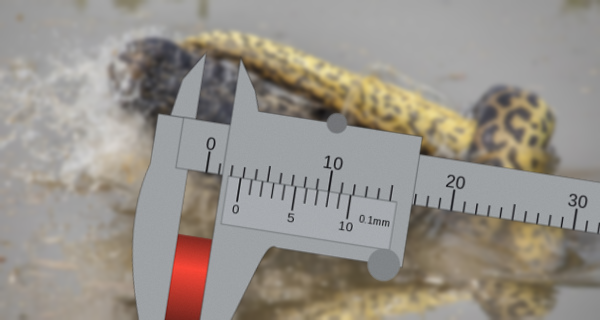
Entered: 2.8 mm
